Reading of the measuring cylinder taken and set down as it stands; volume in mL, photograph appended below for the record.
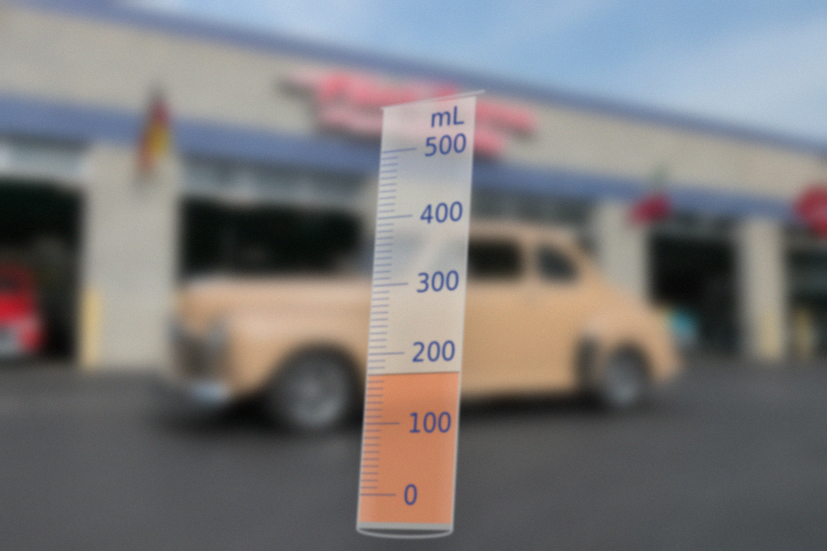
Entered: 170 mL
